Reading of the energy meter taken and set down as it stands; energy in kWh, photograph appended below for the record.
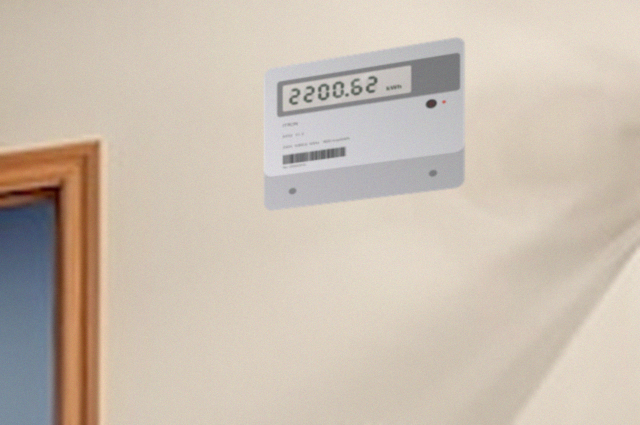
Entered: 2200.62 kWh
